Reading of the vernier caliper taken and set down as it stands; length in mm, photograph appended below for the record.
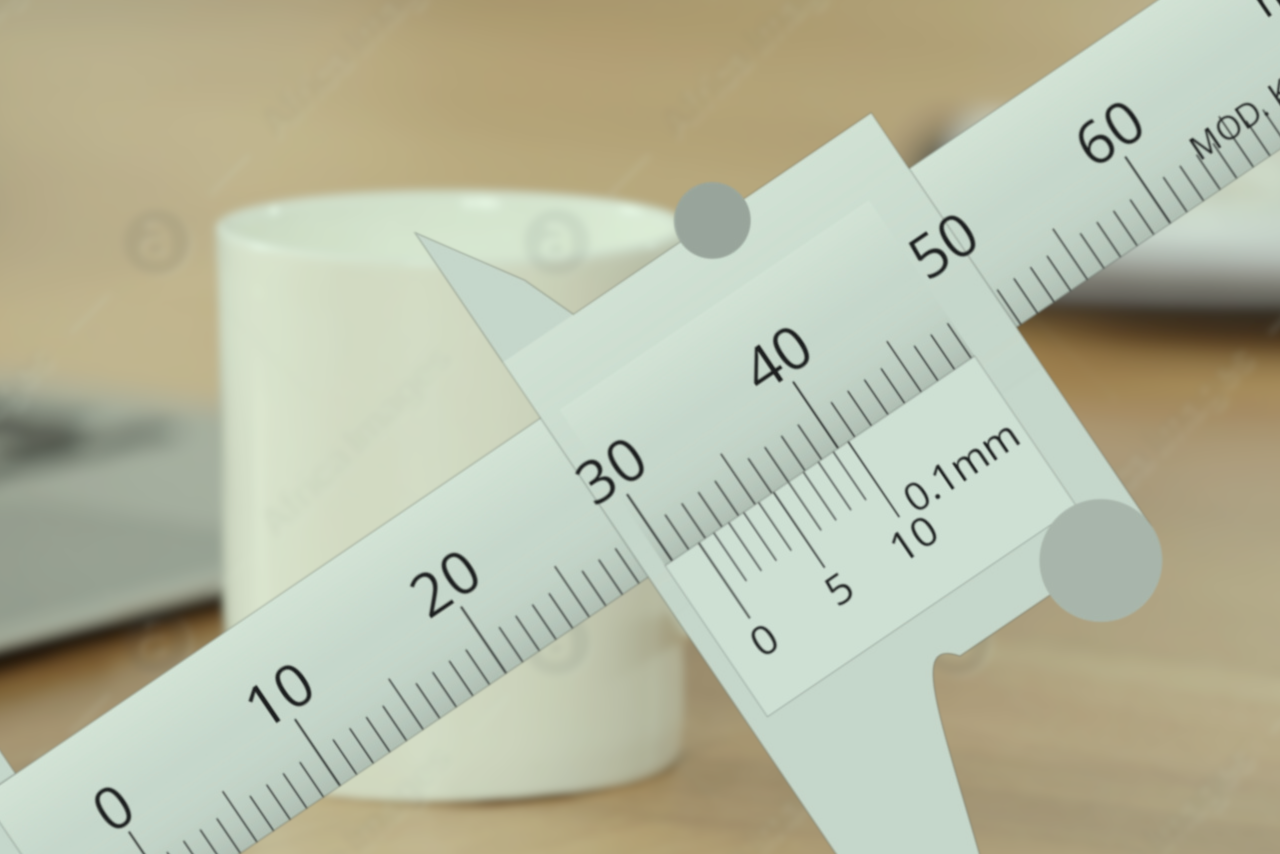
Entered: 31.6 mm
